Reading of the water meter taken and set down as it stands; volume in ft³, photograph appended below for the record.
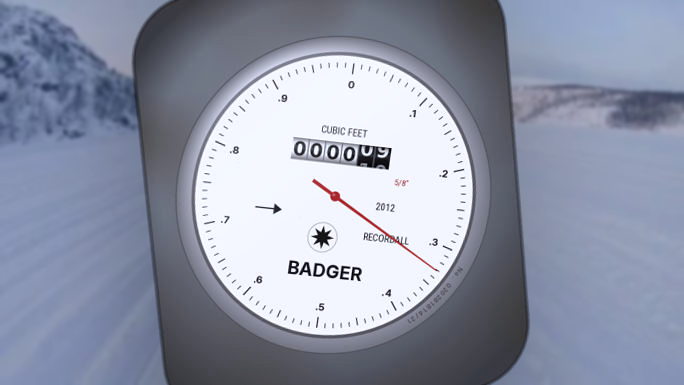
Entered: 9.33 ft³
